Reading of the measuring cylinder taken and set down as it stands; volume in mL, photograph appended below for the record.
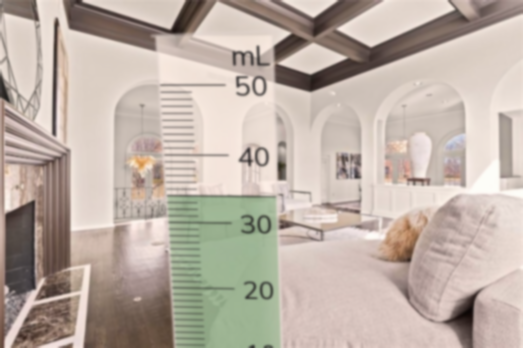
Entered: 34 mL
